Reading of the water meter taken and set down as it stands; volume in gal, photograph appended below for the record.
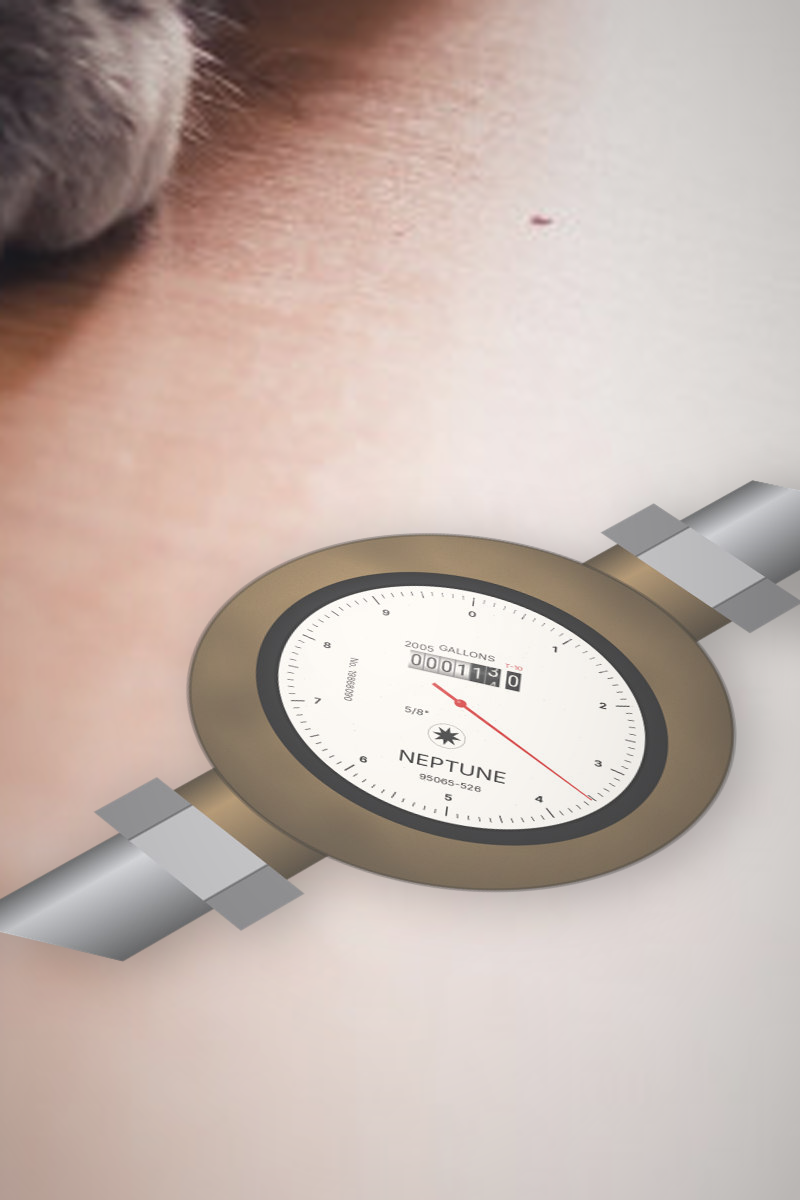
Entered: 1133.5 gal
